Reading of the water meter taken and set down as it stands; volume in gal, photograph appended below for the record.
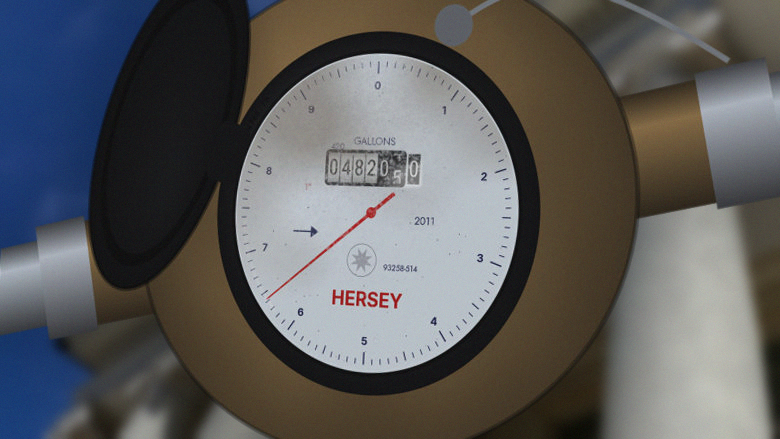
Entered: 482046.4 gal
